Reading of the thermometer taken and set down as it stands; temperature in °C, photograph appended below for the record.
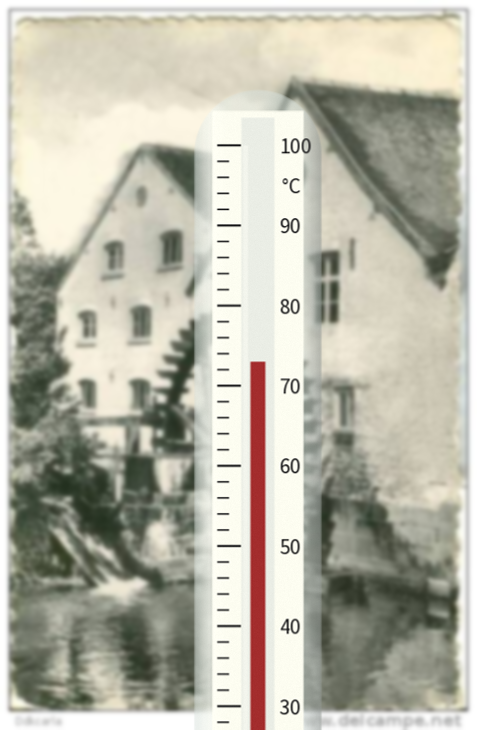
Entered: 73 °C
